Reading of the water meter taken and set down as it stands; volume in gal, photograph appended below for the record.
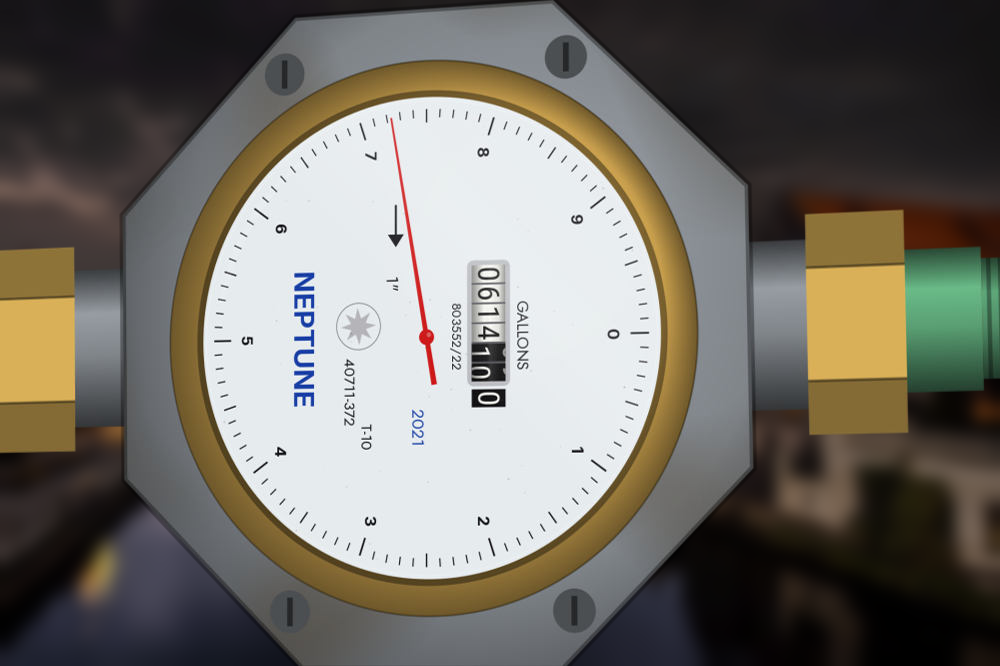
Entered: 614097.2 gal
